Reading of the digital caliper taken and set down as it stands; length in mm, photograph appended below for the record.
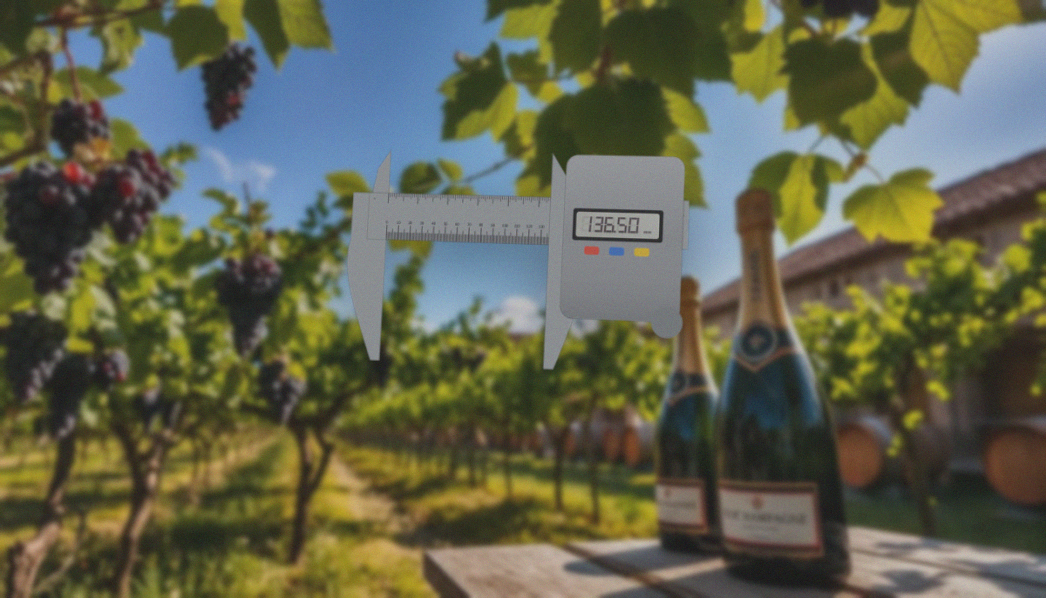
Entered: 136.50 mm
